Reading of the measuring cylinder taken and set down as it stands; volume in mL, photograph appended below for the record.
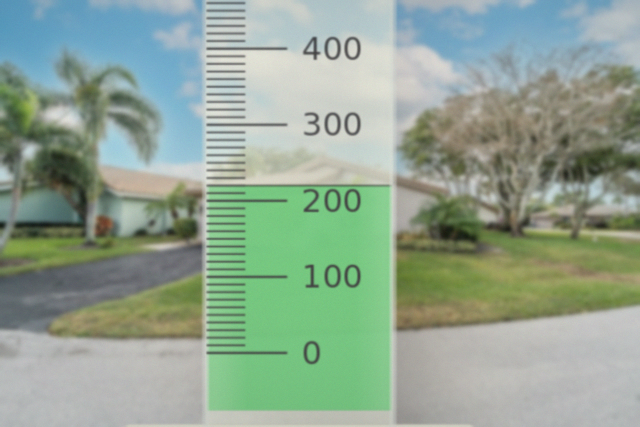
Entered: 220 mL
